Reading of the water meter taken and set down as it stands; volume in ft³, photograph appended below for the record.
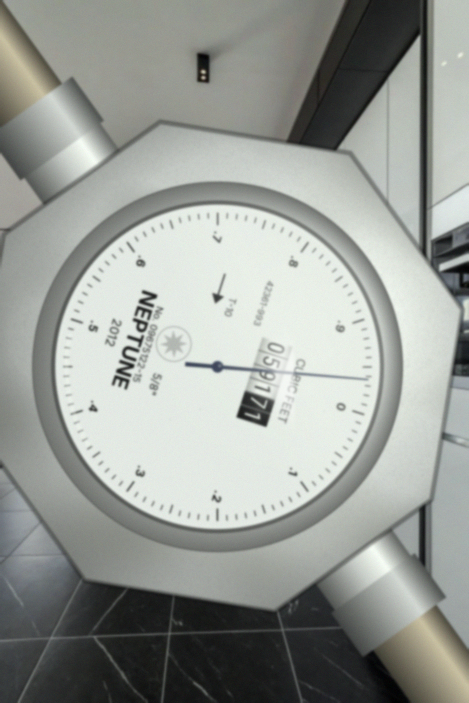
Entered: 59170.96 ft³
